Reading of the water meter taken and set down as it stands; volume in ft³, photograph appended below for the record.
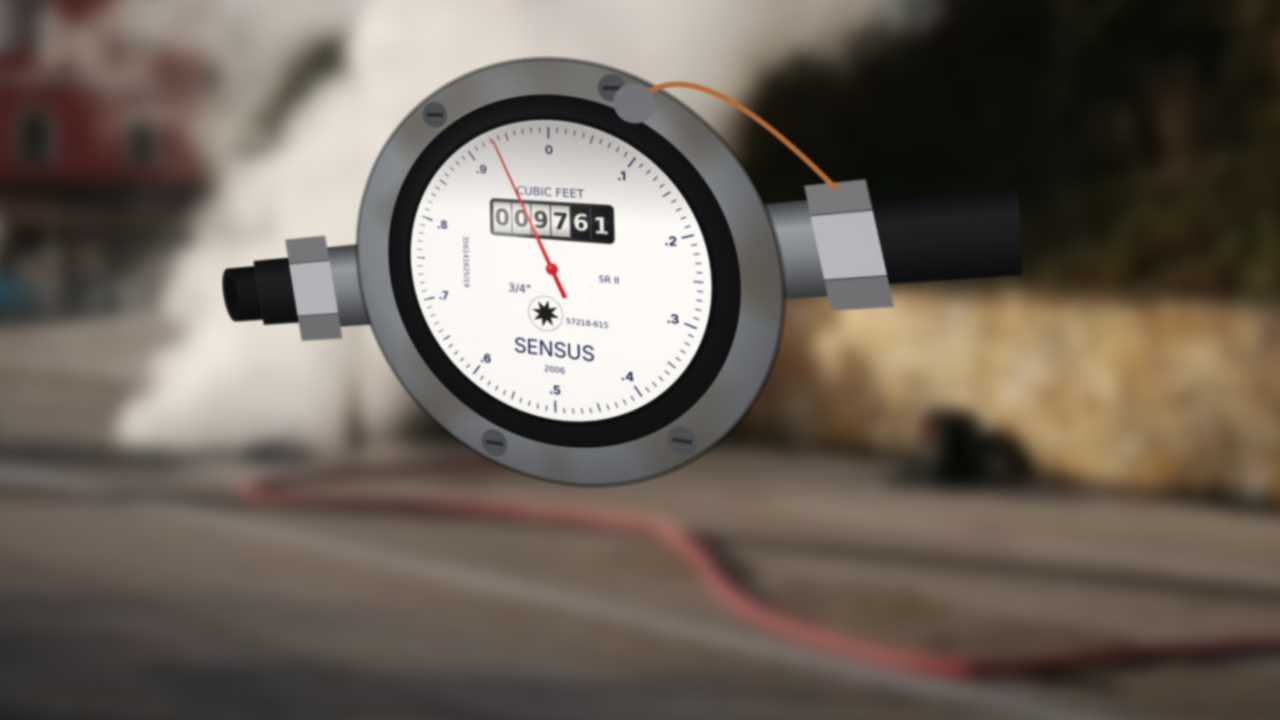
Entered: 9760.93 ft³
